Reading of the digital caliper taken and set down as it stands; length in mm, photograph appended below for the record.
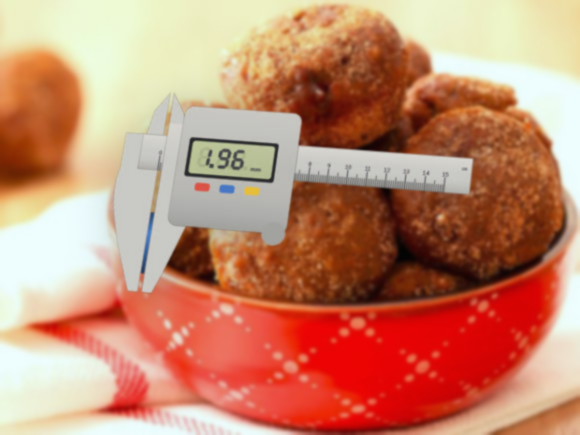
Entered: 1.96 mm
